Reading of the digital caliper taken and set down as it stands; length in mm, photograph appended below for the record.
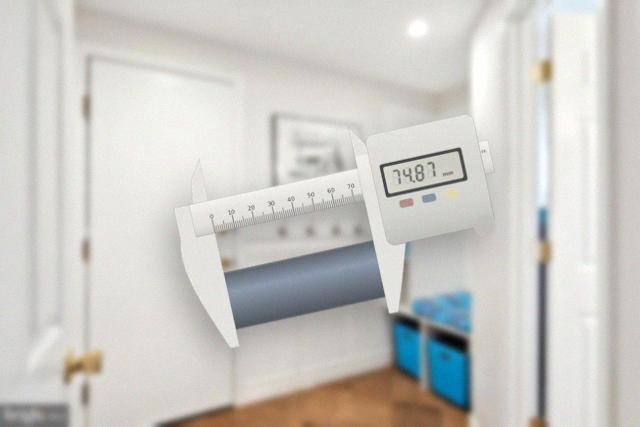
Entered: 74.87 mm
